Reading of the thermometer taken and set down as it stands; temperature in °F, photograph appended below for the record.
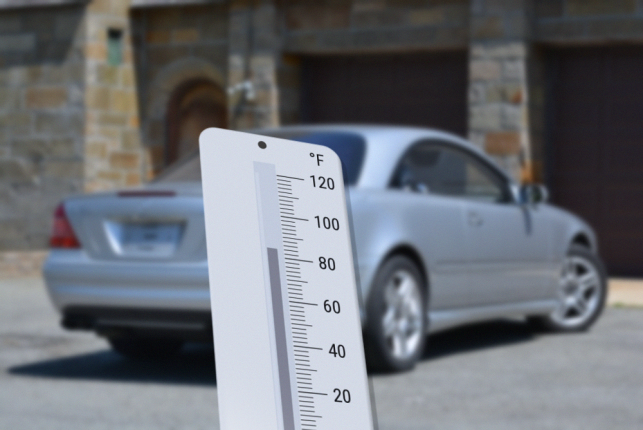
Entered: 84 °F
